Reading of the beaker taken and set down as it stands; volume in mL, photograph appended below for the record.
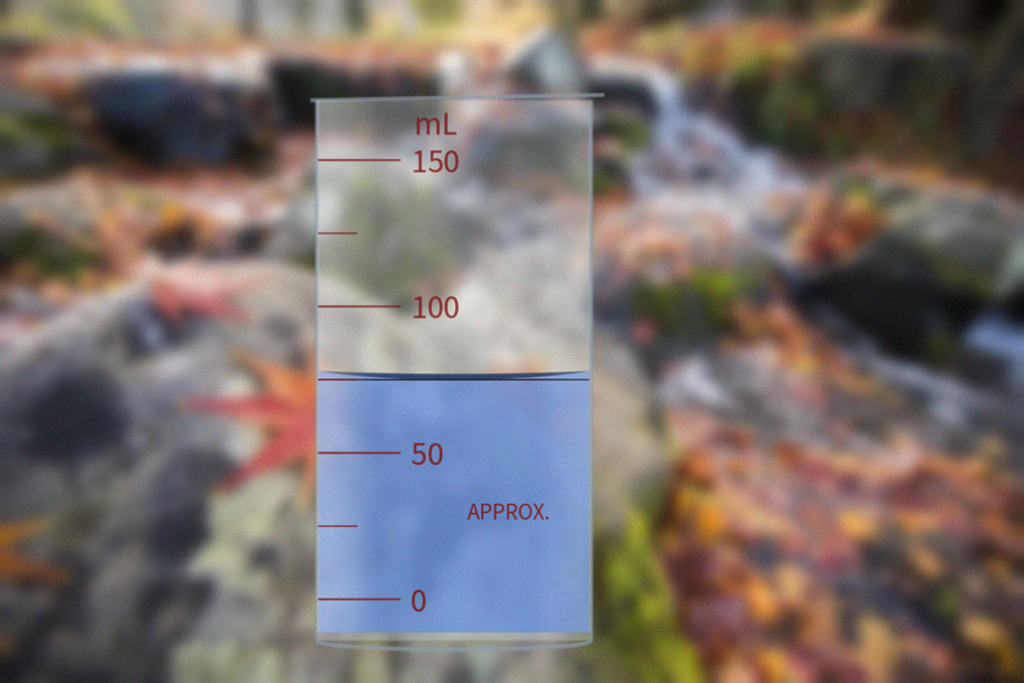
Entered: 75 mL
